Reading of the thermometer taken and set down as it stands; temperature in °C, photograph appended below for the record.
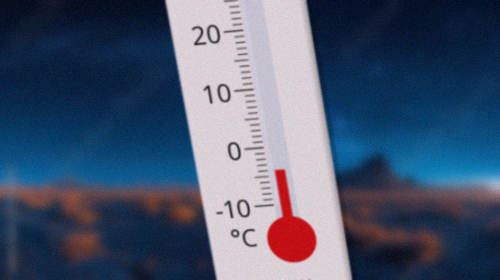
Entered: -4 °C
